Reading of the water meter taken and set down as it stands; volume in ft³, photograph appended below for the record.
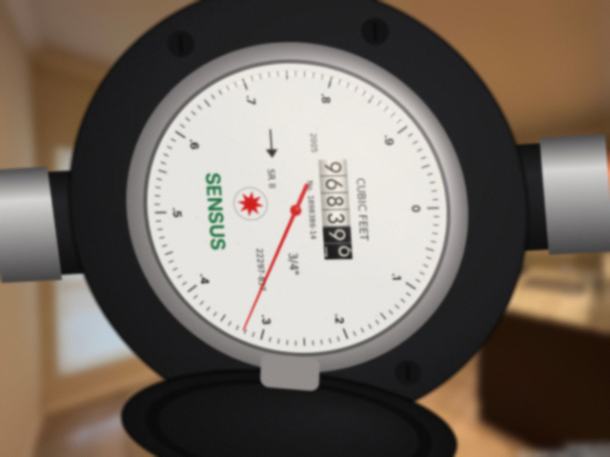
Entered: 968396.32 ft³
